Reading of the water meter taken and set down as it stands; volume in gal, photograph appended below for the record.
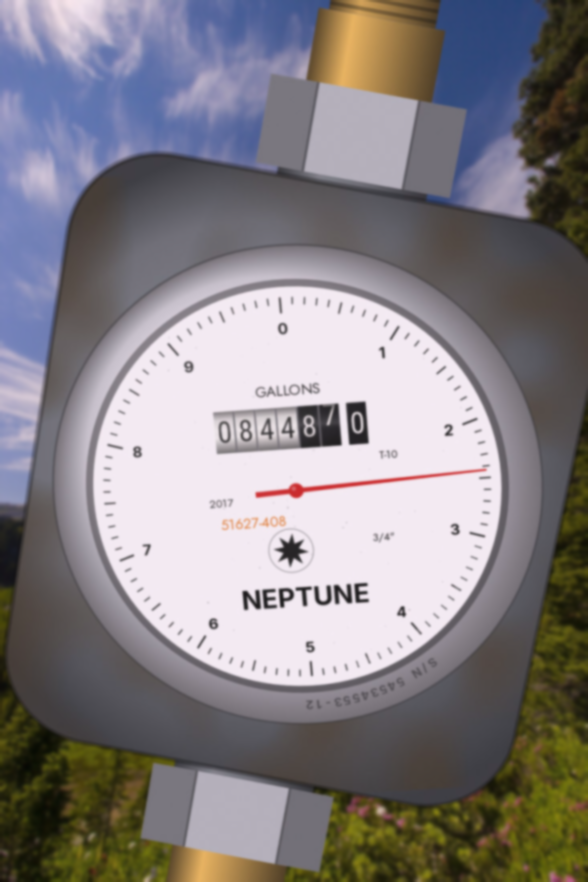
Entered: 844872.4 gal
